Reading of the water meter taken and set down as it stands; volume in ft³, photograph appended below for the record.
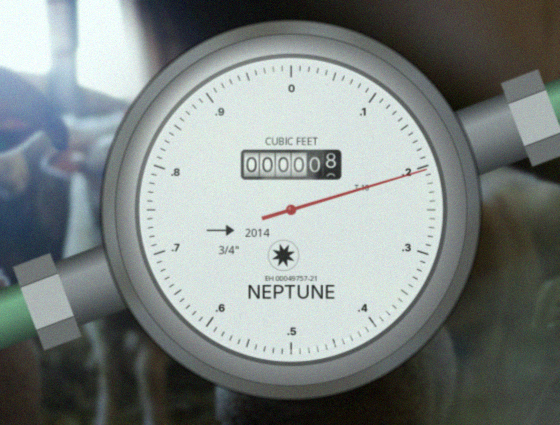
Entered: 8.20 ft³
